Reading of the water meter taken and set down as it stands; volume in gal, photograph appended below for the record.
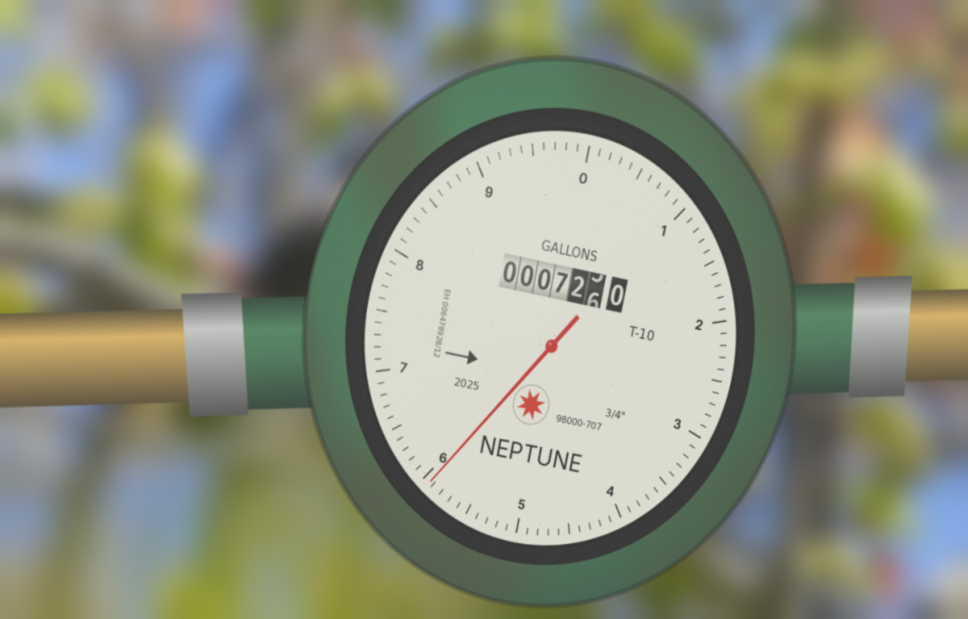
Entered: 7255.9 gal
